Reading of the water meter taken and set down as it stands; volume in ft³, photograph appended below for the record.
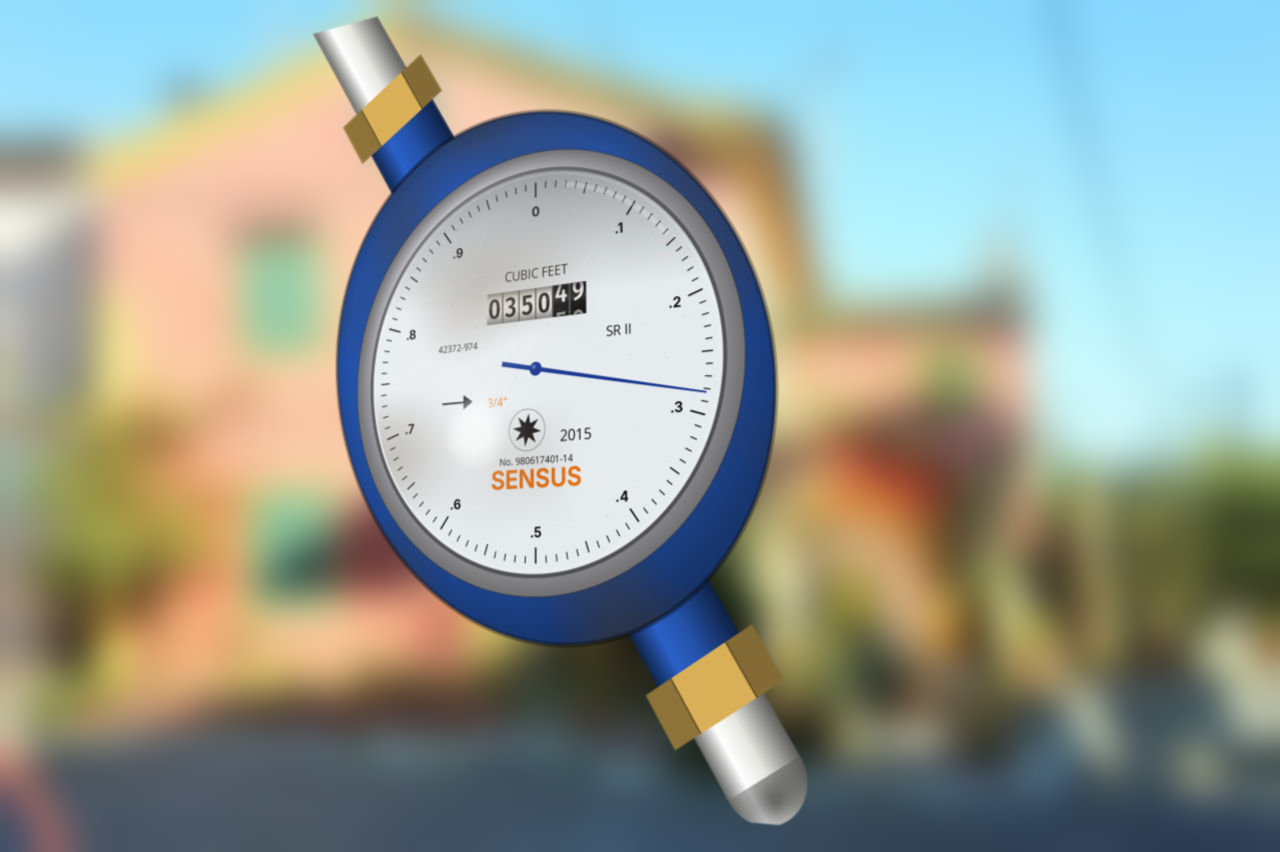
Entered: 35049.28 ft³
